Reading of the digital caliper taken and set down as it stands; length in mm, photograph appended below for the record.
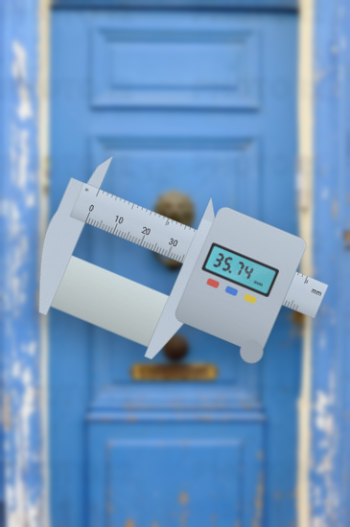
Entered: 35.74 mm
